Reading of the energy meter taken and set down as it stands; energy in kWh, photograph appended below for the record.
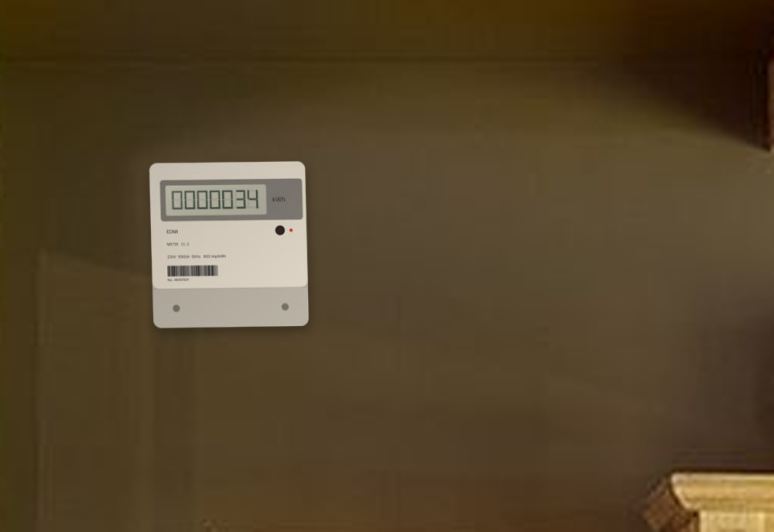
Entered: 34 kWh
